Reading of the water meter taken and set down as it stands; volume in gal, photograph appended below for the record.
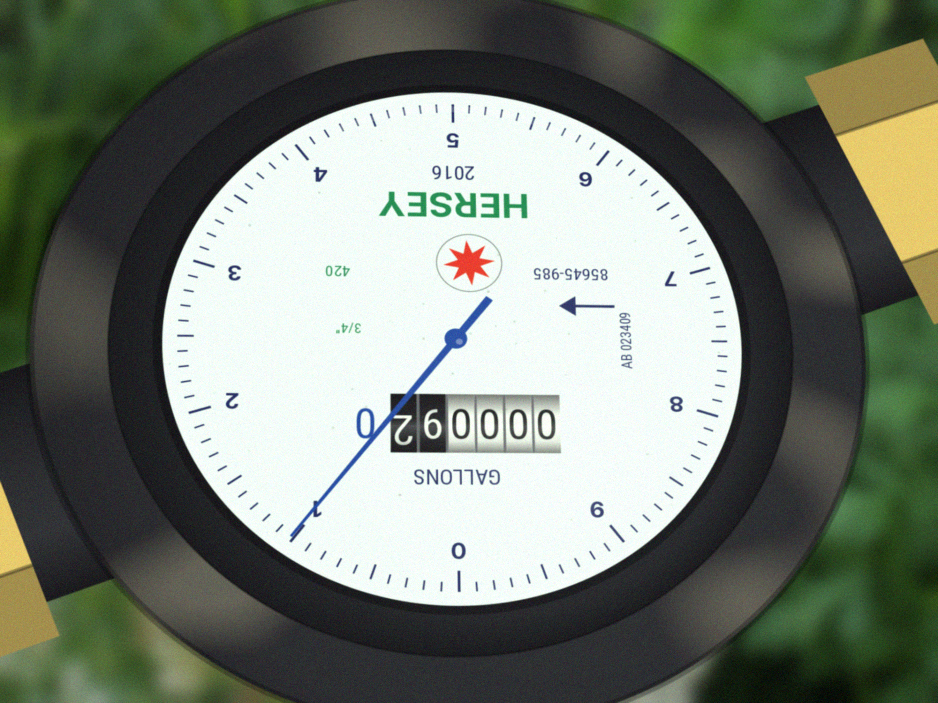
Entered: 921.0 gal
